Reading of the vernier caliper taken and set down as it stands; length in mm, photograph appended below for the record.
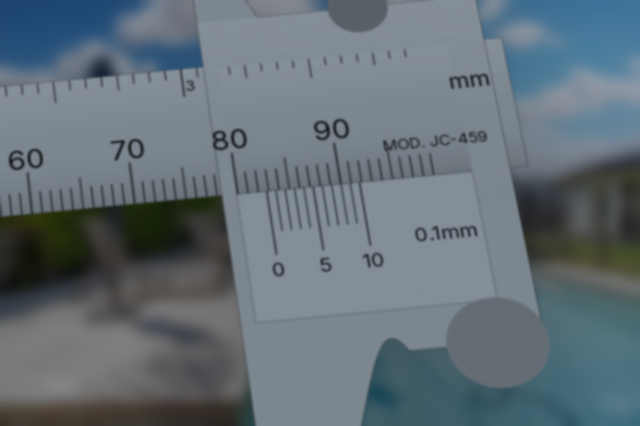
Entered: 82.8 mm
